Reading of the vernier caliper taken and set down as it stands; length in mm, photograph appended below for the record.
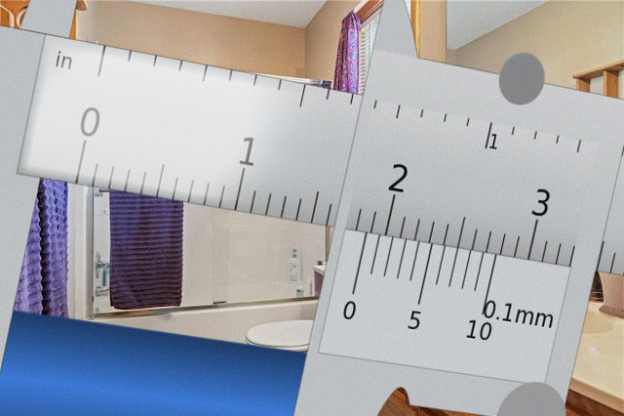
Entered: 18.7 mm
